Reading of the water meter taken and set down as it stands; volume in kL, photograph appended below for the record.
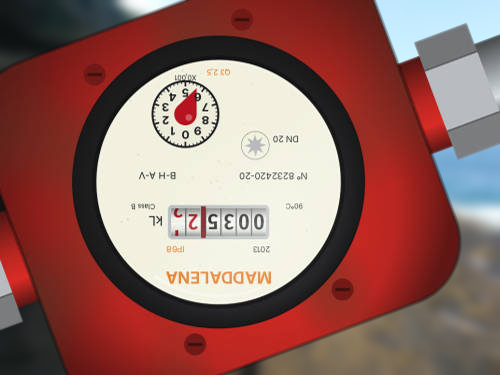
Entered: 35.215 kL
